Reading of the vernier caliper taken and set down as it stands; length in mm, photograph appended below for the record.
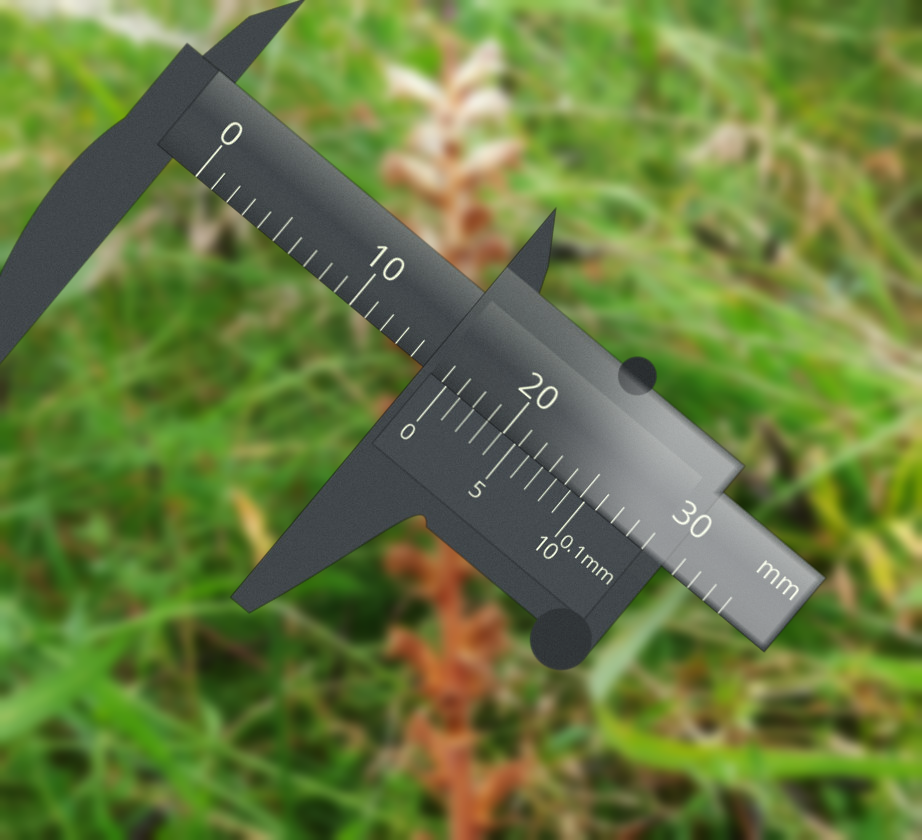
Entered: 16.3 mm
